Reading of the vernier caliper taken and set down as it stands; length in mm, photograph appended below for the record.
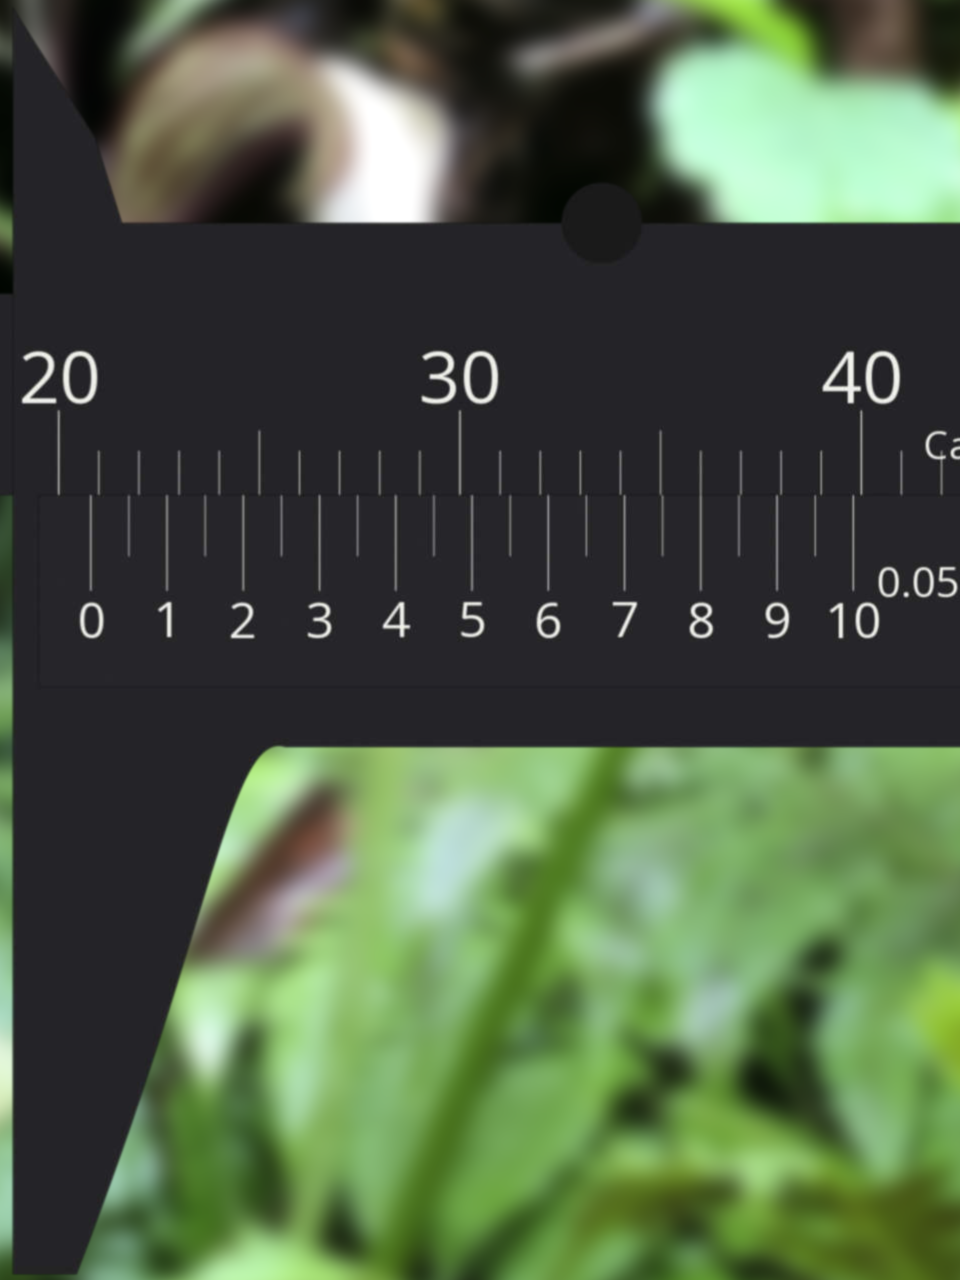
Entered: 20.80 mm
